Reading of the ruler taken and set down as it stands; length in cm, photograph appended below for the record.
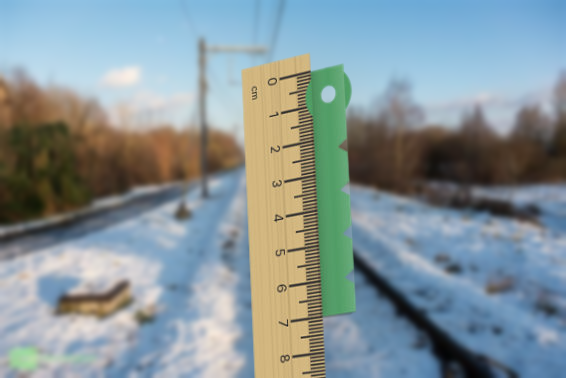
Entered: 7 cm
